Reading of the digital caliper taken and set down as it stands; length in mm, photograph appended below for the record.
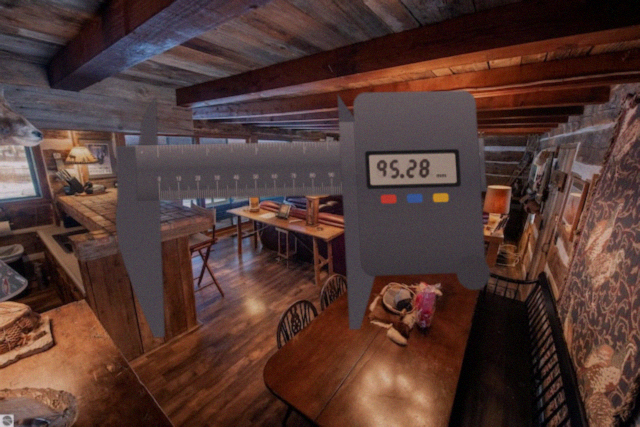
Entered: 95.28 mm
